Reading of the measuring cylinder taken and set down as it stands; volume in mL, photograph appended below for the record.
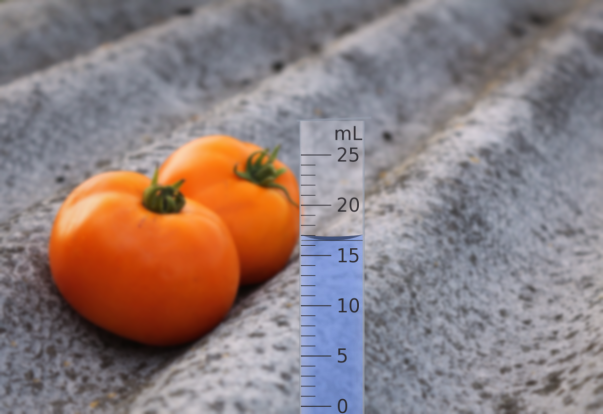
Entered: 16.5 mL
